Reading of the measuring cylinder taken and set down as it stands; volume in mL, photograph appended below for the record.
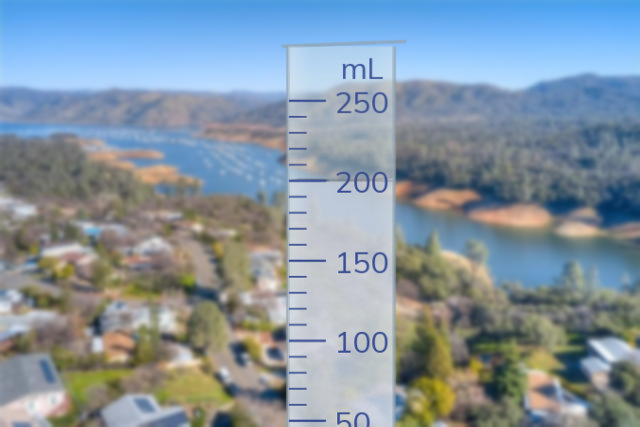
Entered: 200 mL
